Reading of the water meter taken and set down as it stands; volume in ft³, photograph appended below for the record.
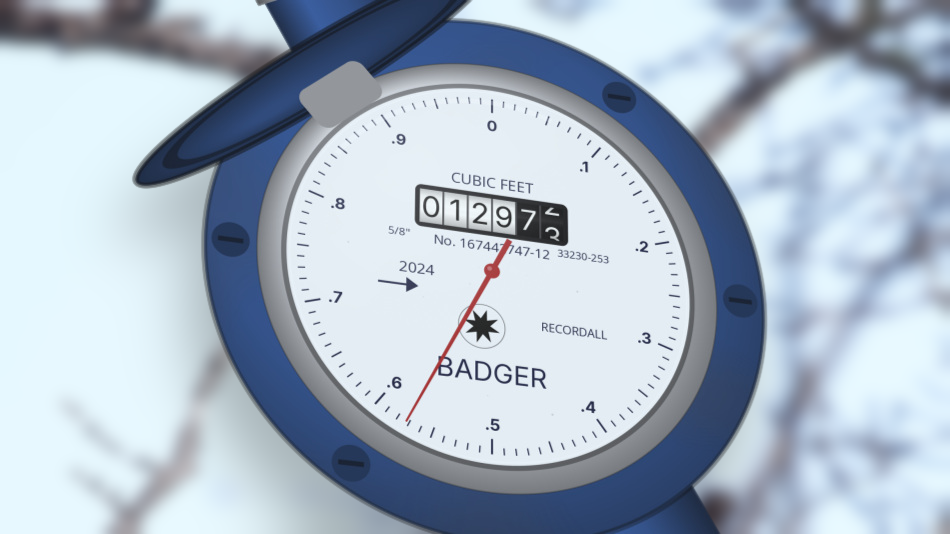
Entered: 12972.57 ft³
